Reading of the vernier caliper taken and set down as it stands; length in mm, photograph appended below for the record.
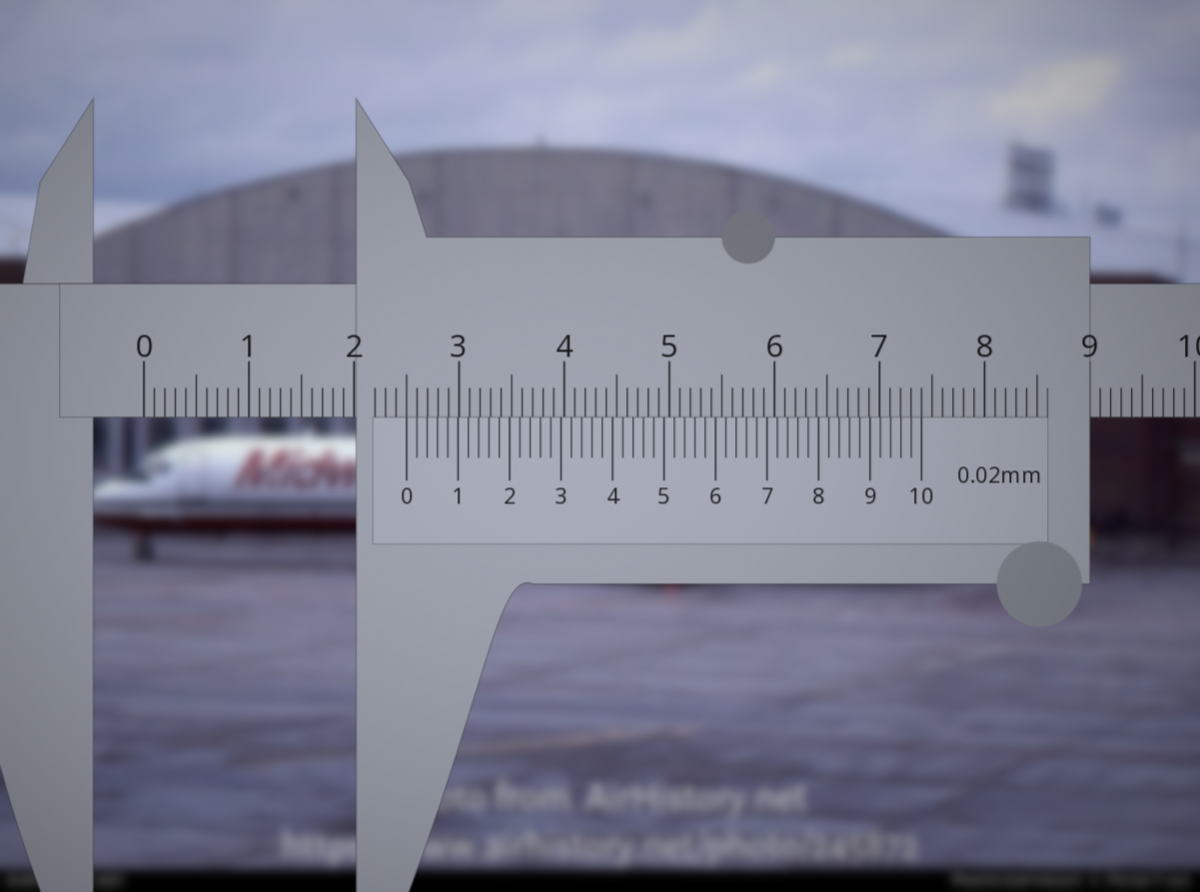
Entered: 25.0 mm
